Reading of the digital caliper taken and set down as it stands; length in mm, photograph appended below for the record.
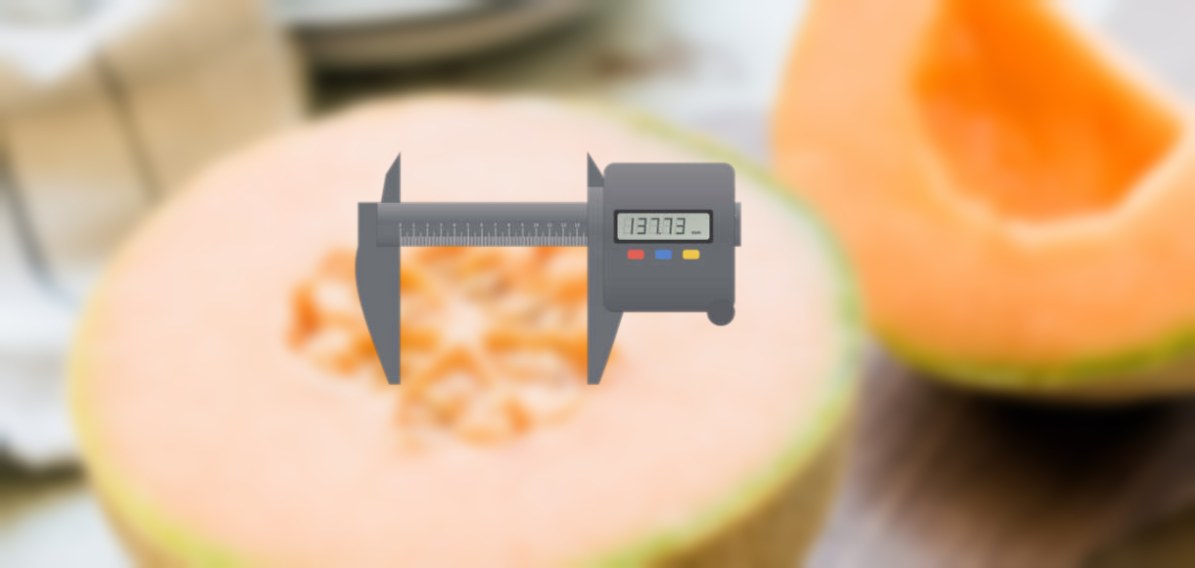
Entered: 137.73 mm
